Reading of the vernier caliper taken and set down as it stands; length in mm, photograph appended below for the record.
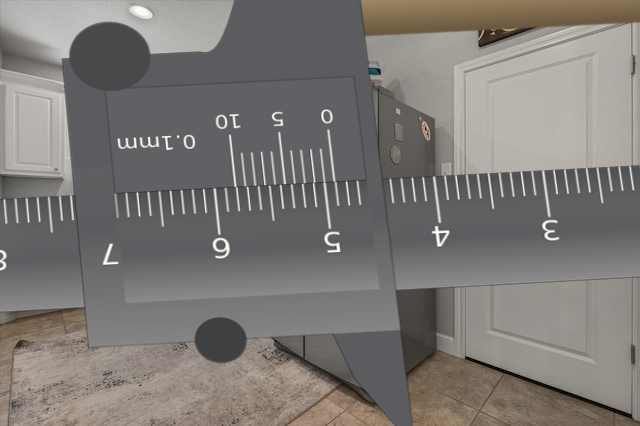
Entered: 49.1 mm
